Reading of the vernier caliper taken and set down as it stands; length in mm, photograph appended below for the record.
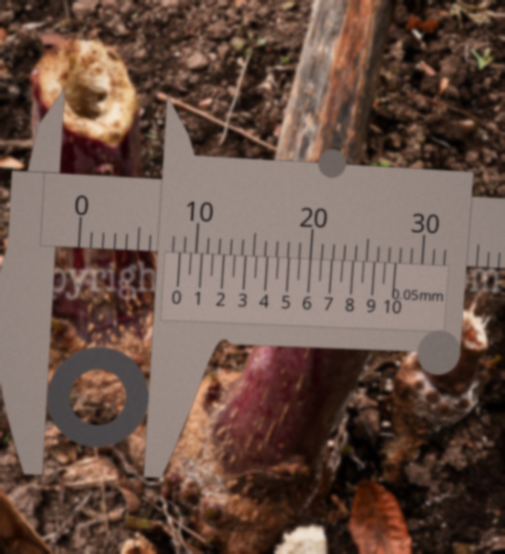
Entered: 8.6 mm
